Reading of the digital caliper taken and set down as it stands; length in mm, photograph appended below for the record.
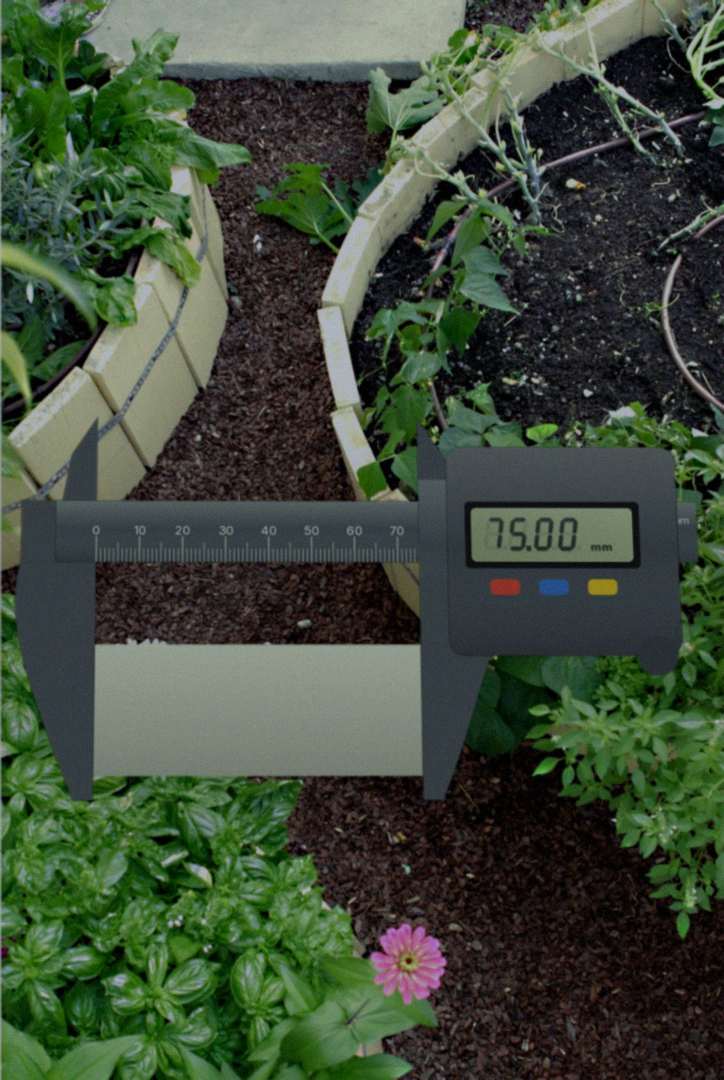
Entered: 75.00 mm
